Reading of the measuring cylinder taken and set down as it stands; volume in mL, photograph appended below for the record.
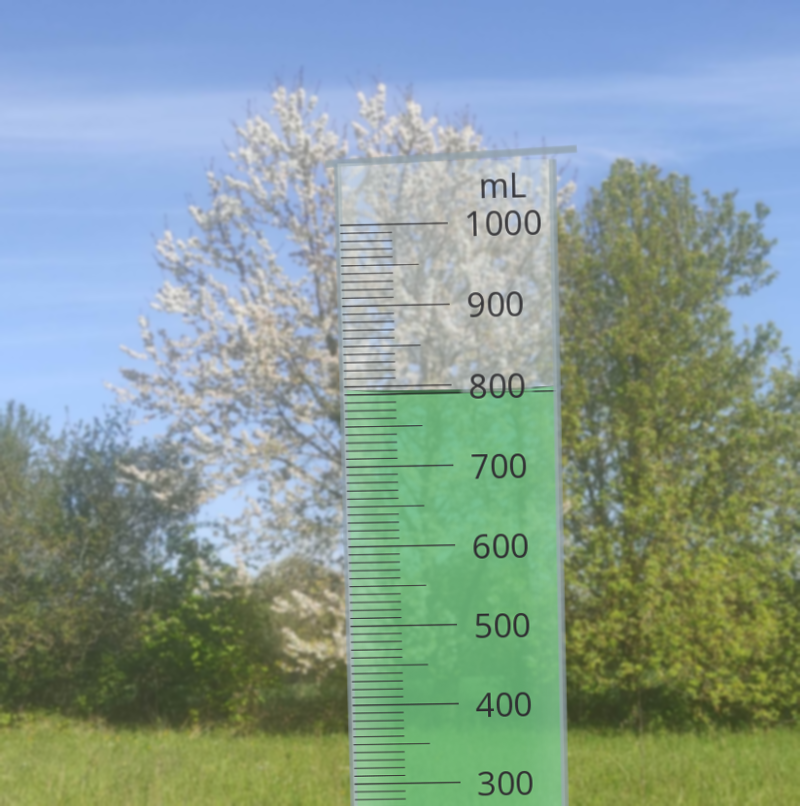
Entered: 790 mL
